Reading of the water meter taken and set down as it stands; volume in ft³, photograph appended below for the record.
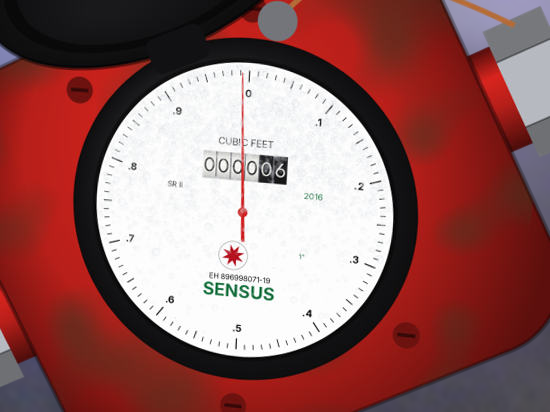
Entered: 5.99 ft³
